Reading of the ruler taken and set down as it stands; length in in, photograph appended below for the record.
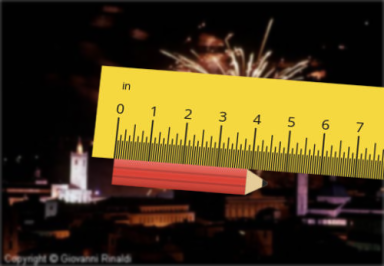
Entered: 4.5 in
